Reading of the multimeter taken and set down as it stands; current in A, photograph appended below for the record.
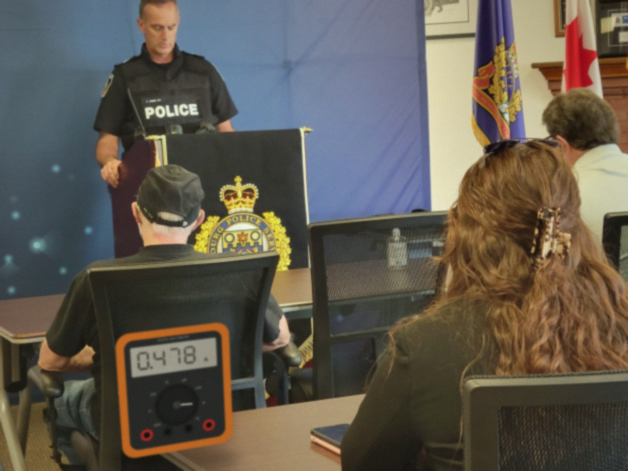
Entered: 0.478 A
